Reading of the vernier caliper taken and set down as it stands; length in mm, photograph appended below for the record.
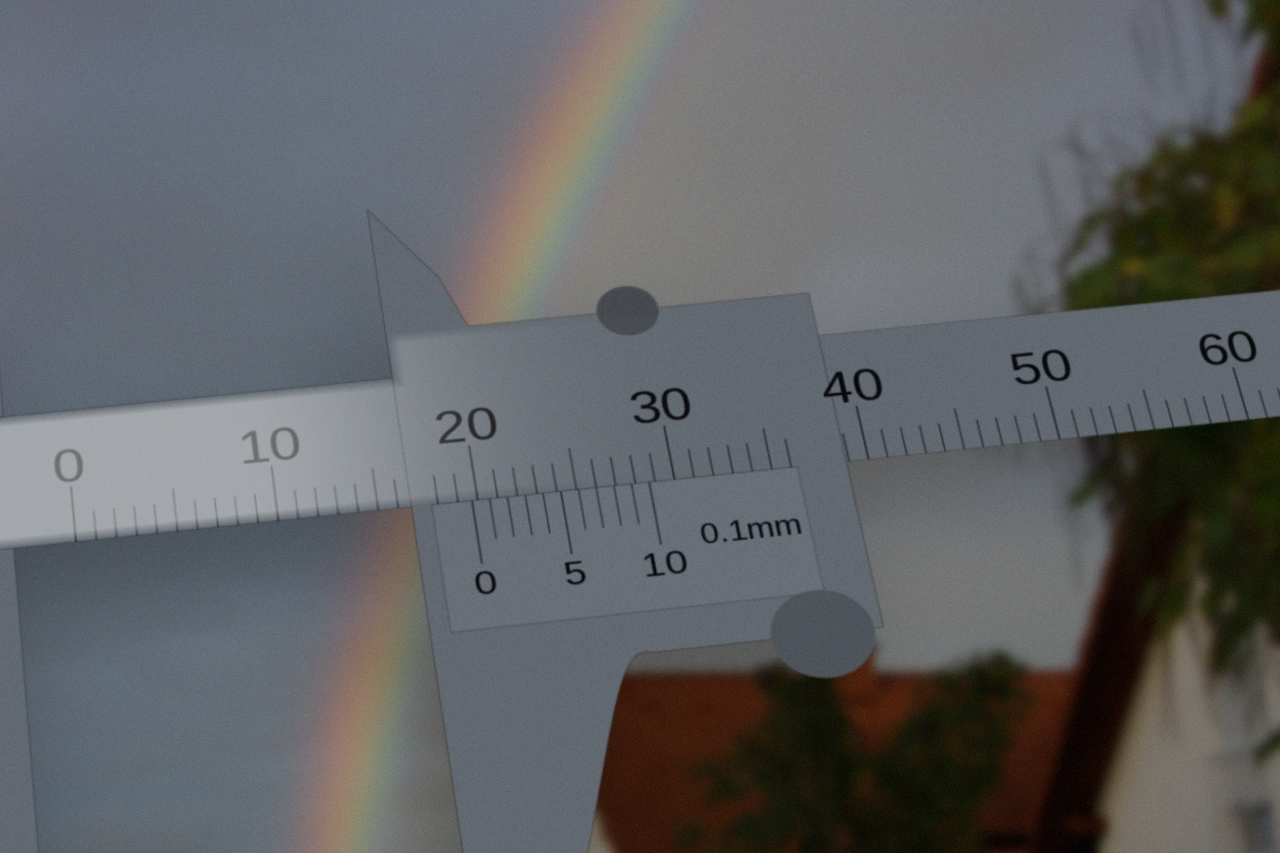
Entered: 19.7 mm
